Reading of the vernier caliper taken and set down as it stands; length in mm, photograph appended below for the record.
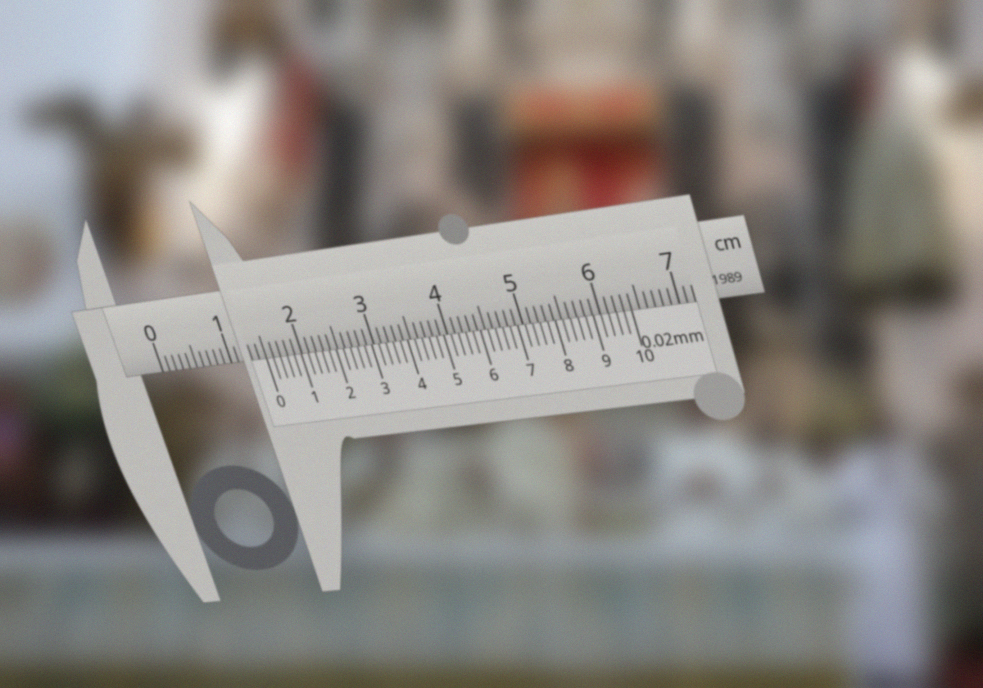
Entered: 15.0 mm
